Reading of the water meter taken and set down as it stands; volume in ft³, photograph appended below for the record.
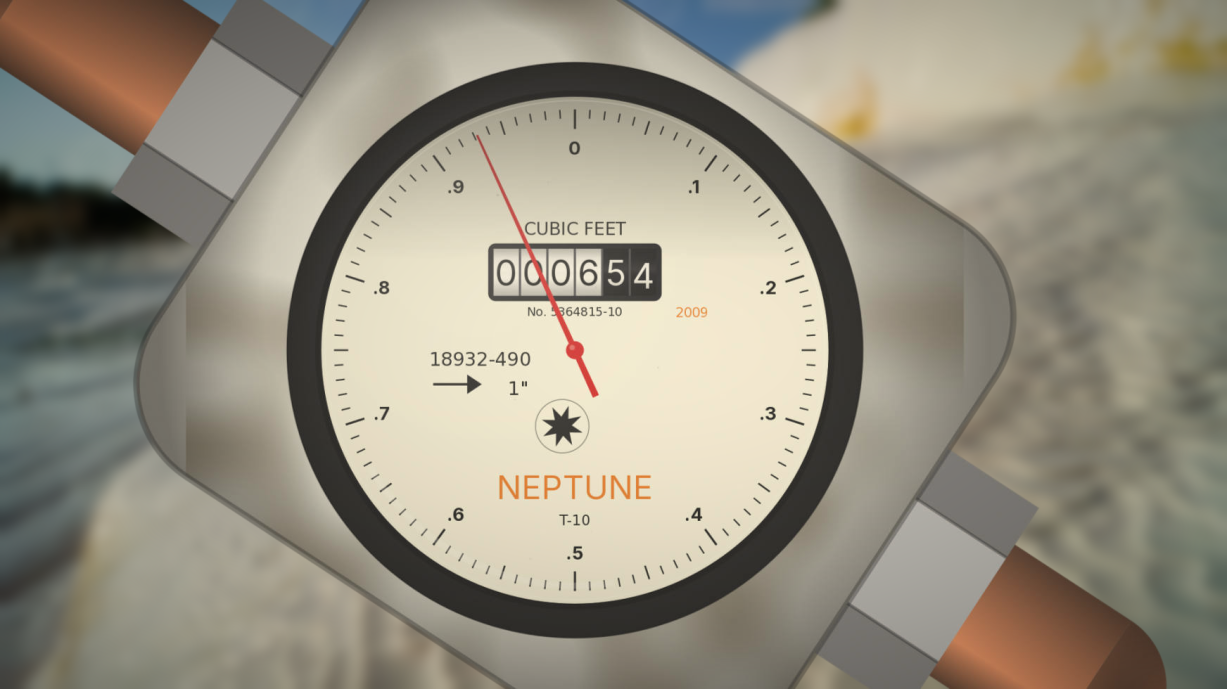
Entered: 653.93 ft³
